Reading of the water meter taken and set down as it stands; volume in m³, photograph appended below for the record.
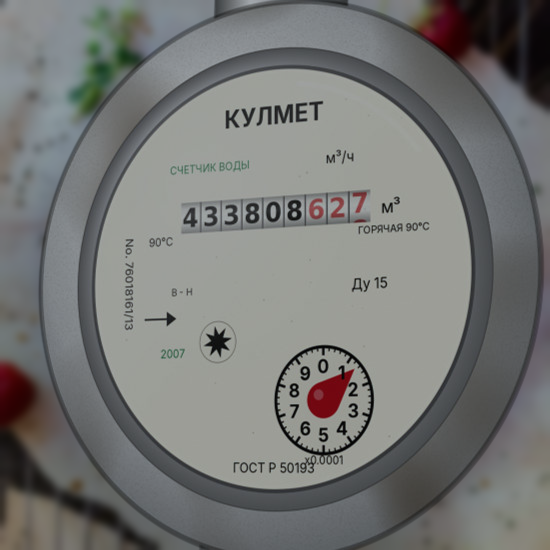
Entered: 433808.6271 m³
